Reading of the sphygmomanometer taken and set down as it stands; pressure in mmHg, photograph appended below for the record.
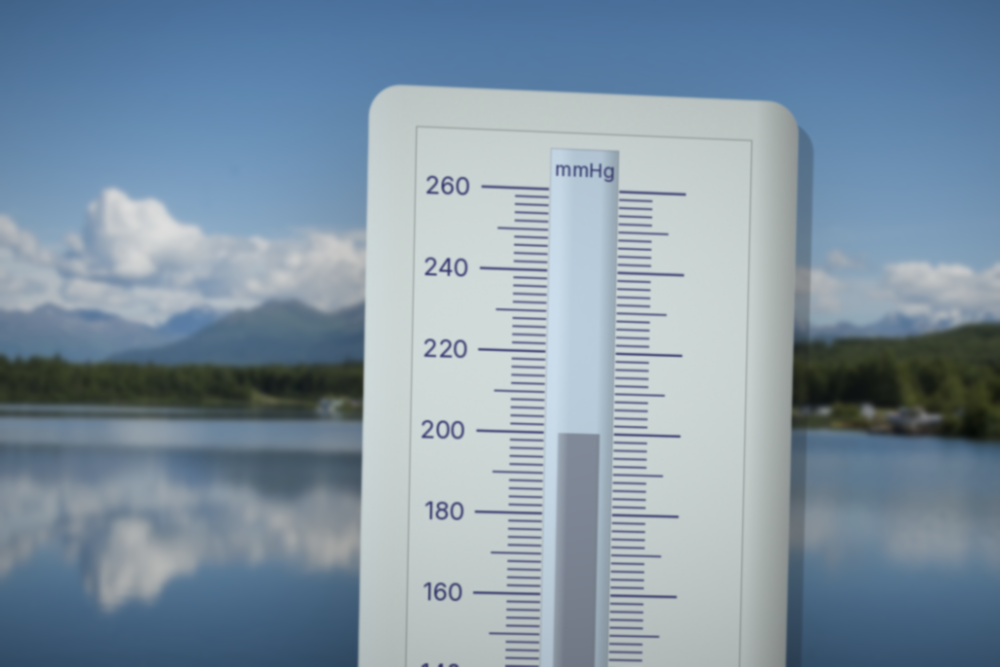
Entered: 200 mmHg
